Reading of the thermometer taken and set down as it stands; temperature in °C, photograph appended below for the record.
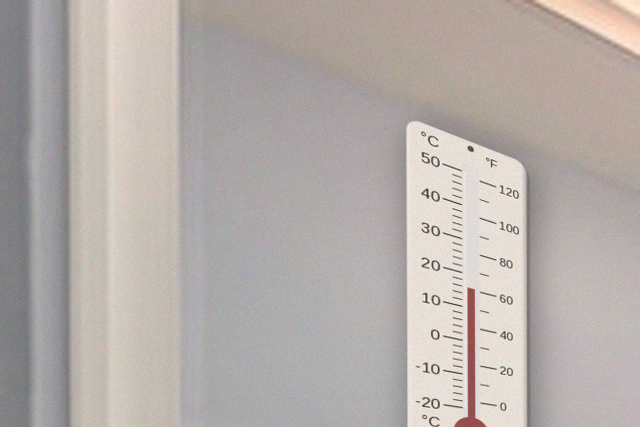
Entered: 16 °C
